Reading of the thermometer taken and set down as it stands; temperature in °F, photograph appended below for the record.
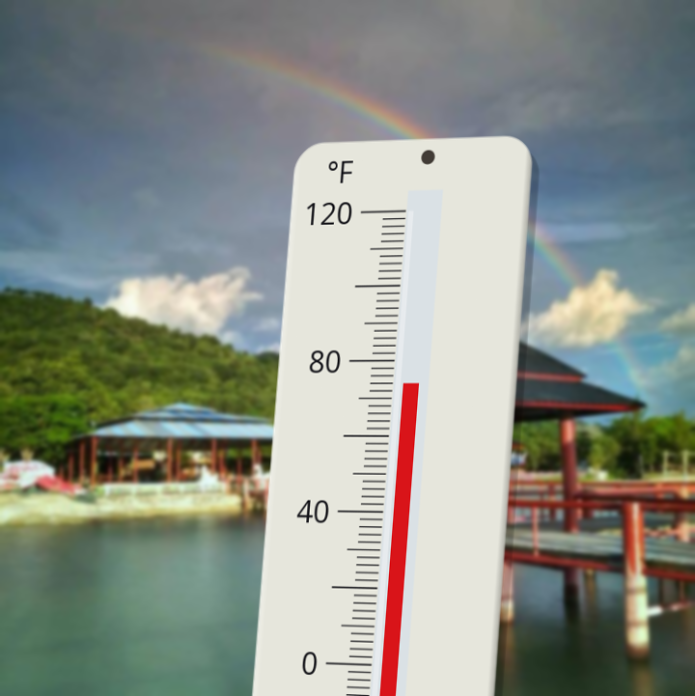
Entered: 74 °F
